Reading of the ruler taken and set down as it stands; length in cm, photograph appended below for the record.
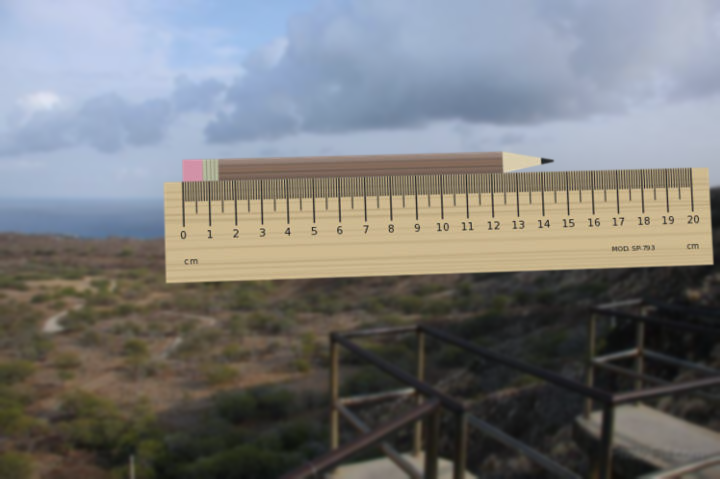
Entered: 14.5 cm
